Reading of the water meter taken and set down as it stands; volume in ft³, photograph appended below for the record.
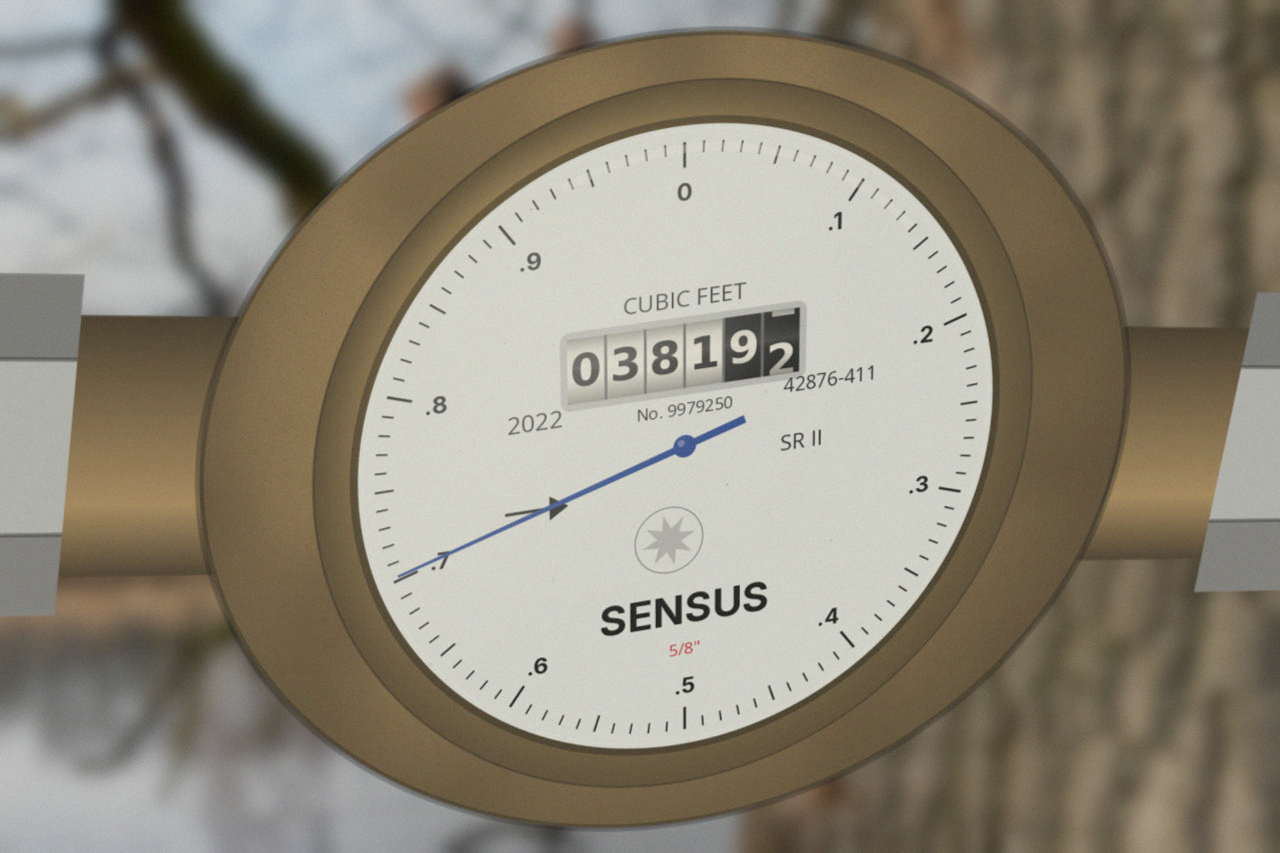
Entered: 38191.70 ft³
